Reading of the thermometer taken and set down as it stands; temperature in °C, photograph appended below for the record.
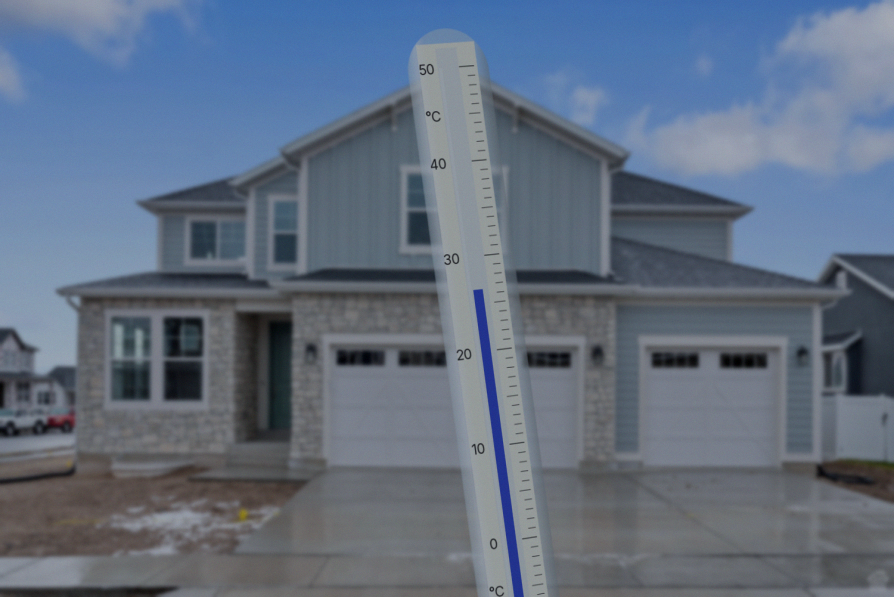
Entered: 26.5 °C
